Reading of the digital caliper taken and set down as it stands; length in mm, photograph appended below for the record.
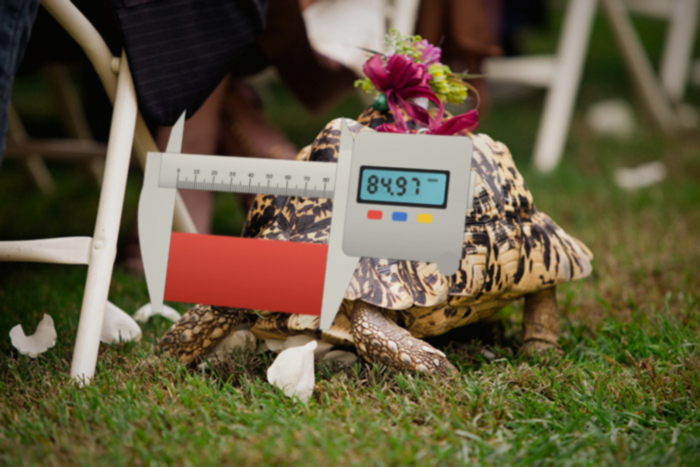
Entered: 84.97 mm
